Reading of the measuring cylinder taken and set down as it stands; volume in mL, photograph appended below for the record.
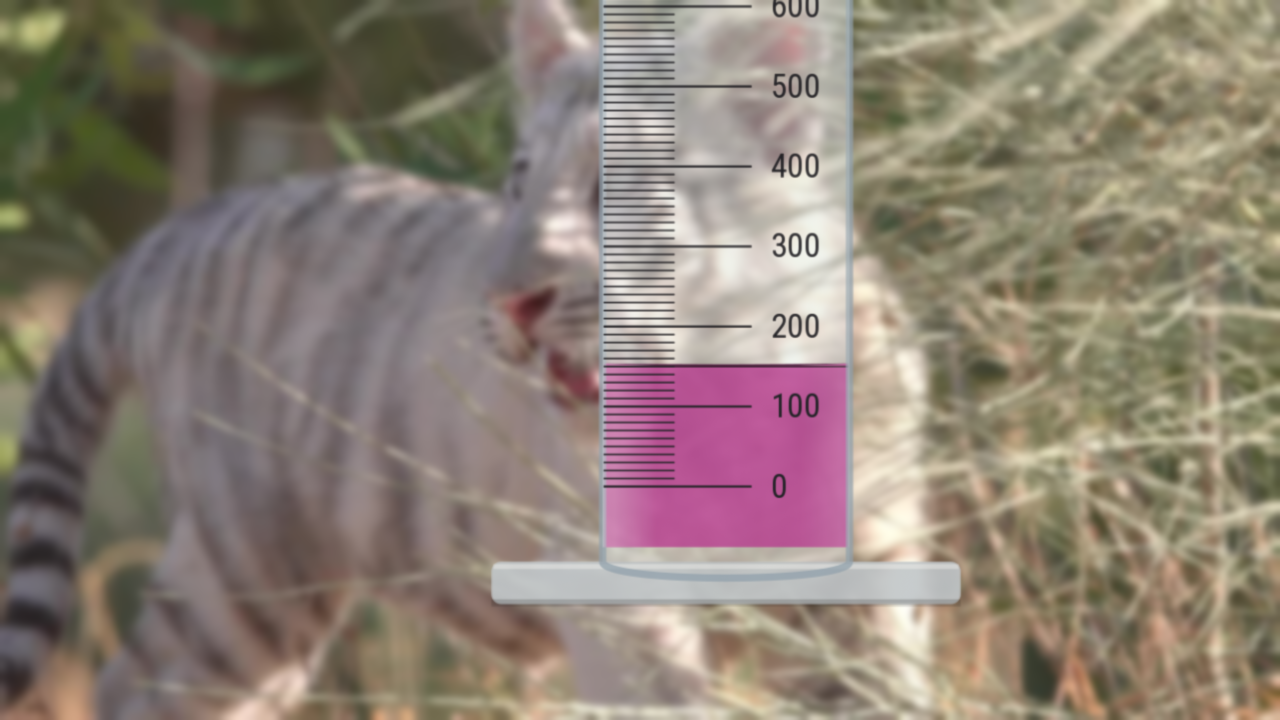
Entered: 150 mL
